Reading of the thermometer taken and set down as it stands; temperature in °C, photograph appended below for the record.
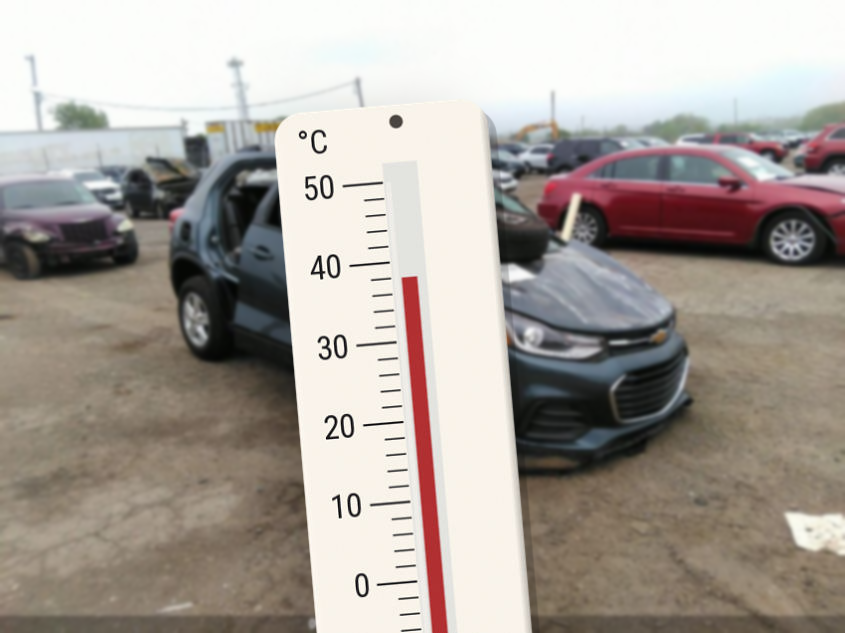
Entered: 38 °C
